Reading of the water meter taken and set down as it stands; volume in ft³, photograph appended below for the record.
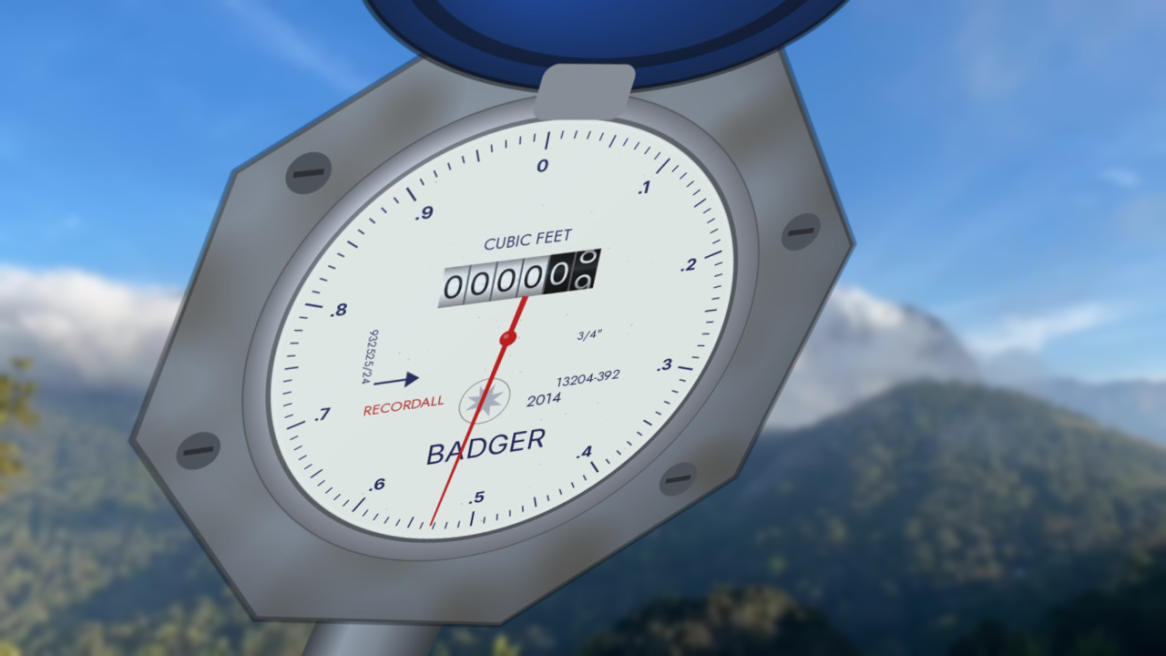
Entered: 8.53 ft³
